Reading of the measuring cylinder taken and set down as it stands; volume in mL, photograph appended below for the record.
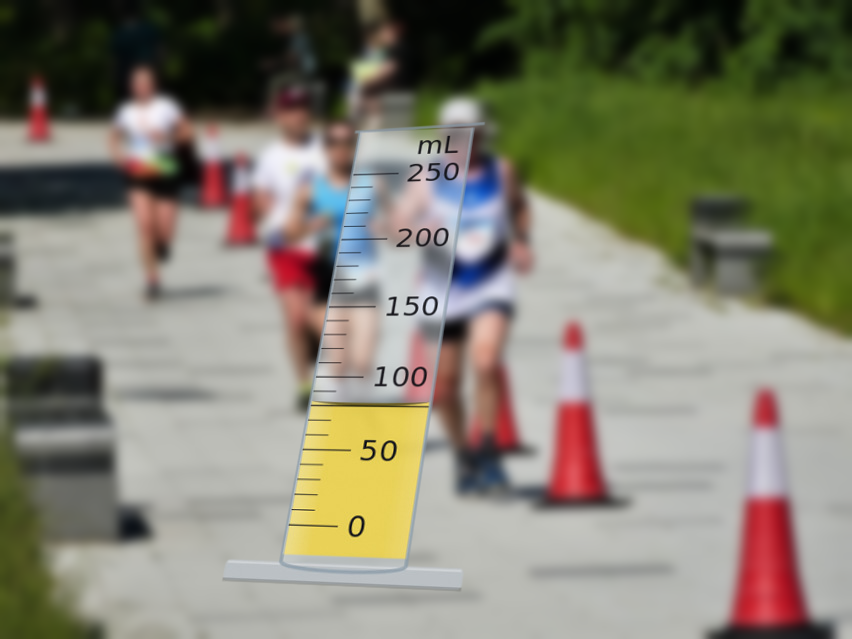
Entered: 80 mL
